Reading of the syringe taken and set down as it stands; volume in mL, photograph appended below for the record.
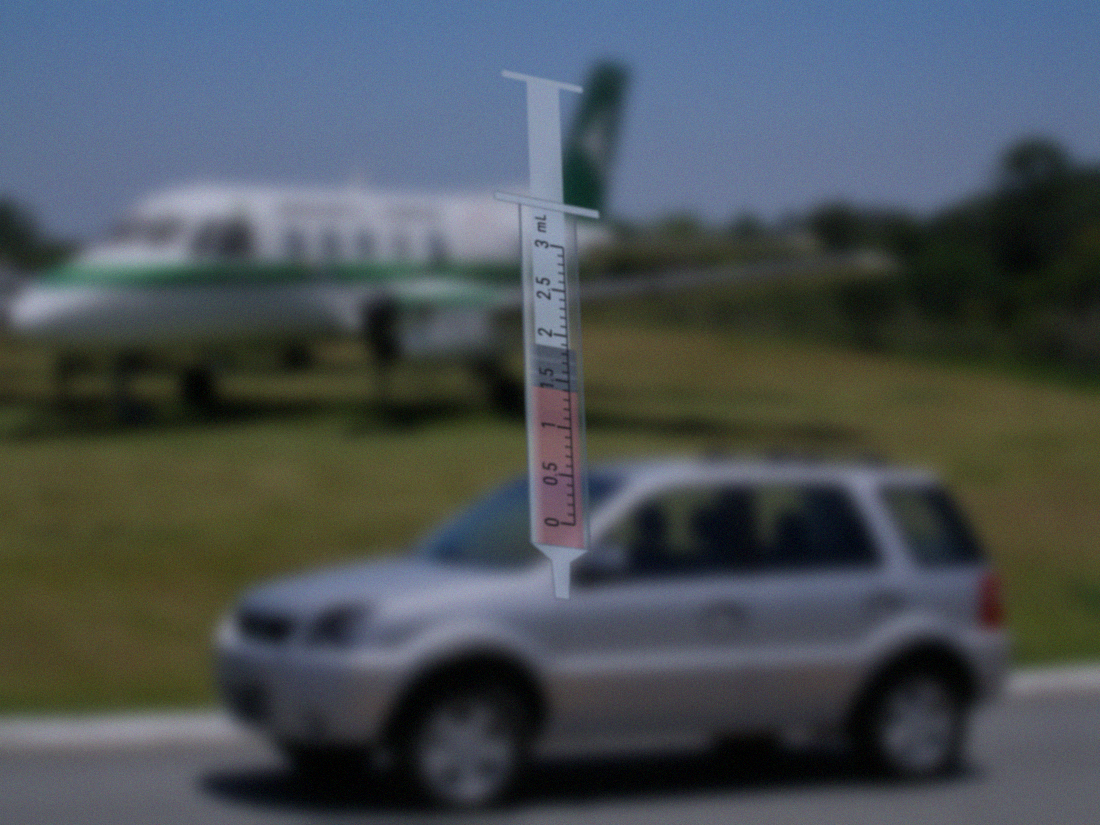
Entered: 1.4 mL
